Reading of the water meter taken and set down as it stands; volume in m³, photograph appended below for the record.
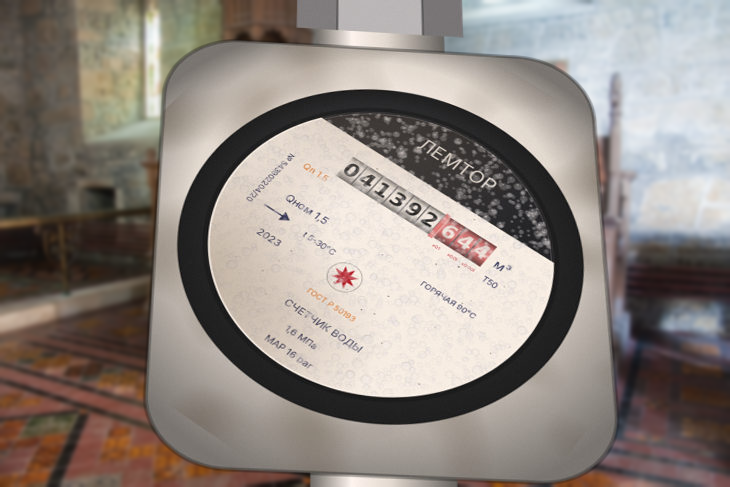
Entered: 41392.644 m³
